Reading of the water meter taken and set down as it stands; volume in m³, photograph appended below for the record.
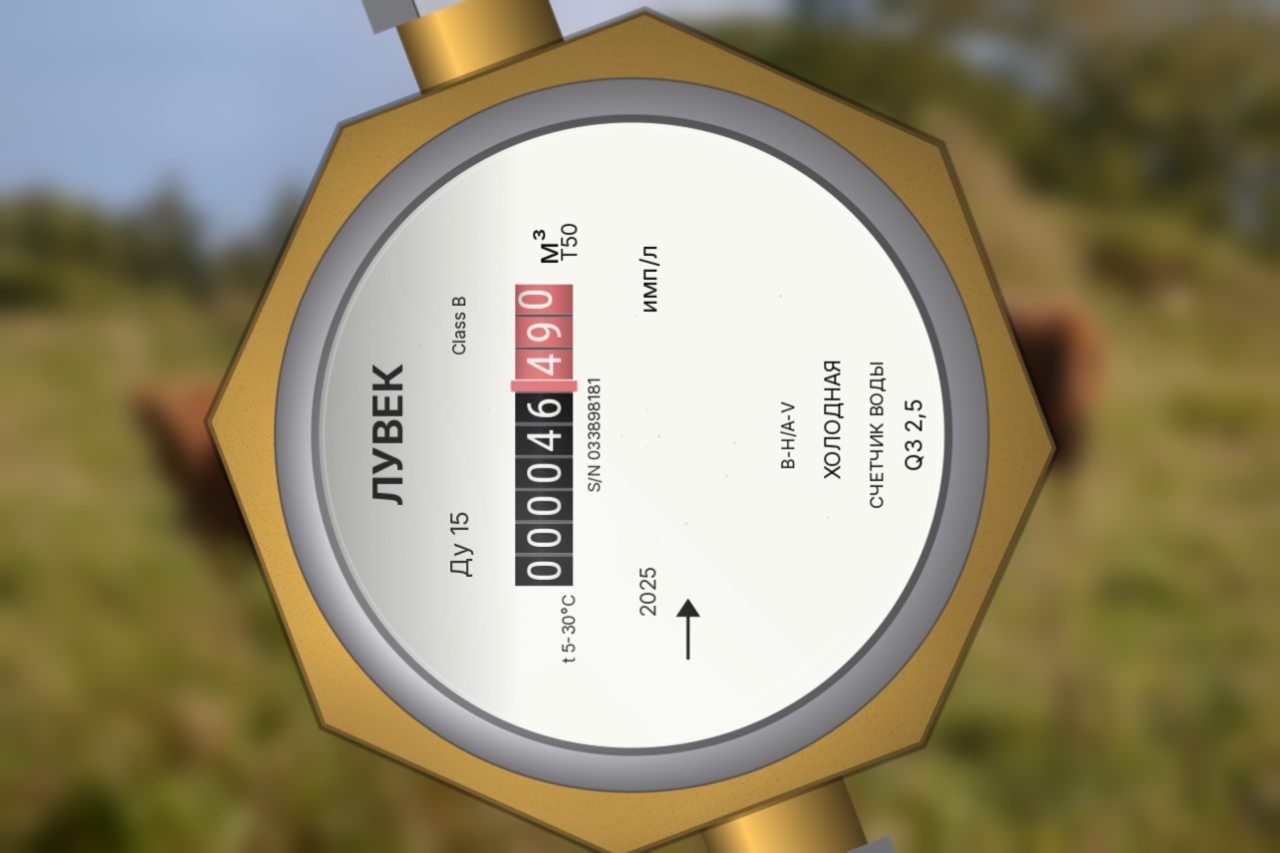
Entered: 46.490 m³
